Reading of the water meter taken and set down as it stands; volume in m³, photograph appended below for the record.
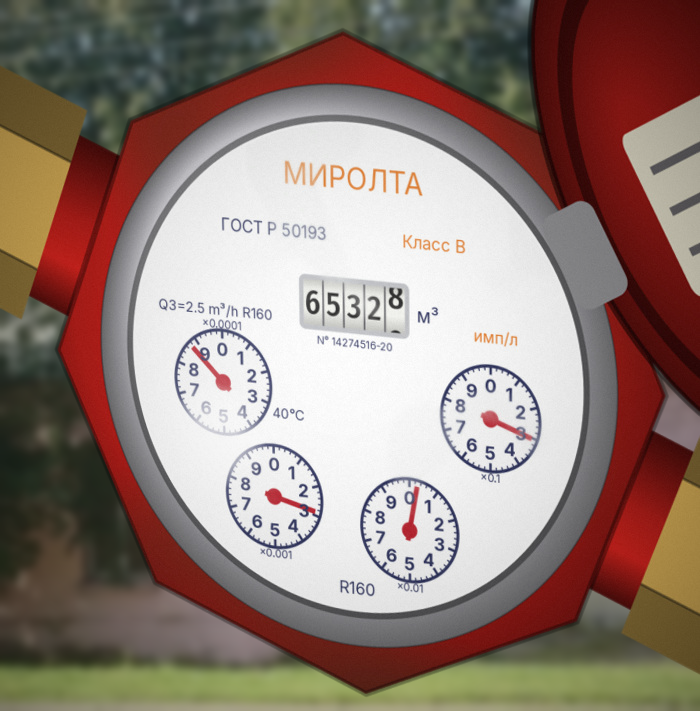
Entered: 65328.3028 m³
